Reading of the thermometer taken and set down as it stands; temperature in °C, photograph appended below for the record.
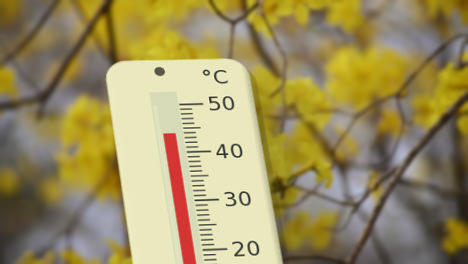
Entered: 44 °C
